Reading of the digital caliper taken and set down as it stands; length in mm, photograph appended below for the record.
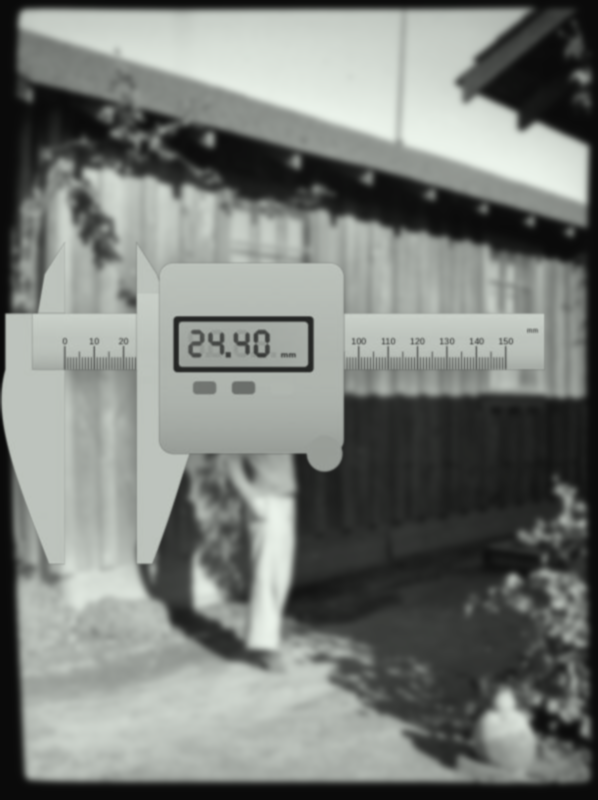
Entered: 24.40 mm
